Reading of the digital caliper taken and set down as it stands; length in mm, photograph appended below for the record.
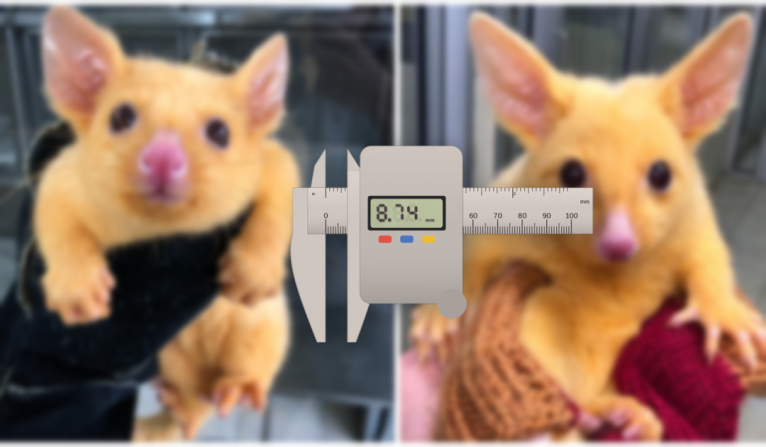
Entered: 8.74 mm
